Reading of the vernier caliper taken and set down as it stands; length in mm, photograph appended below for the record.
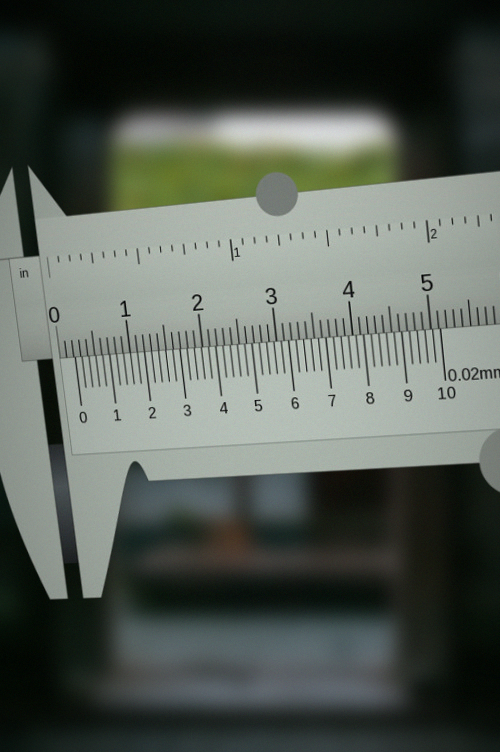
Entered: 2.2 mm
